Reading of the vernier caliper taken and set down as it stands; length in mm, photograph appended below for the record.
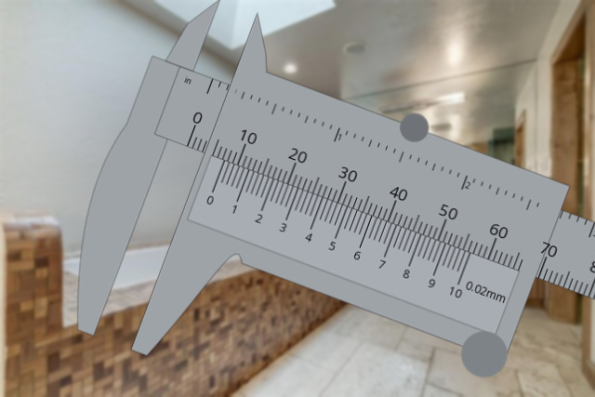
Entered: 7.4 mm
